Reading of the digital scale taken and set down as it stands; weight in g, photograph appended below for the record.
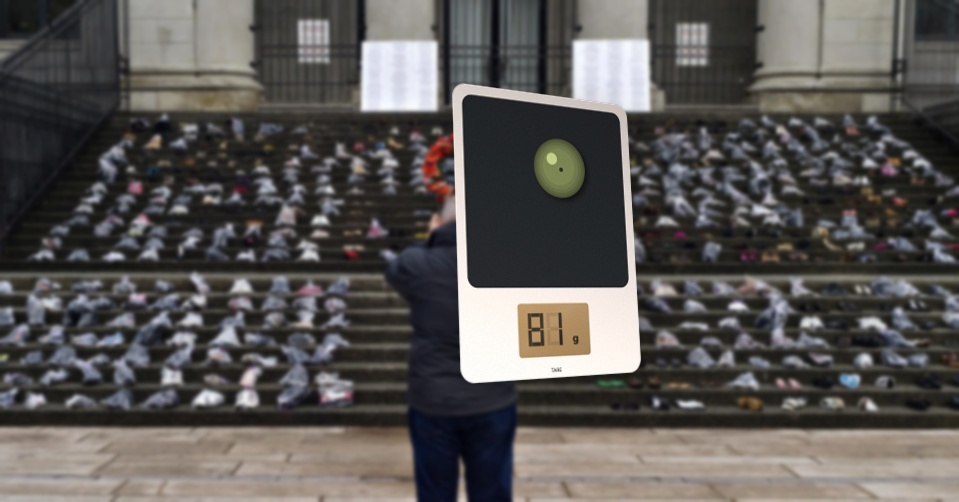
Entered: 81 g
